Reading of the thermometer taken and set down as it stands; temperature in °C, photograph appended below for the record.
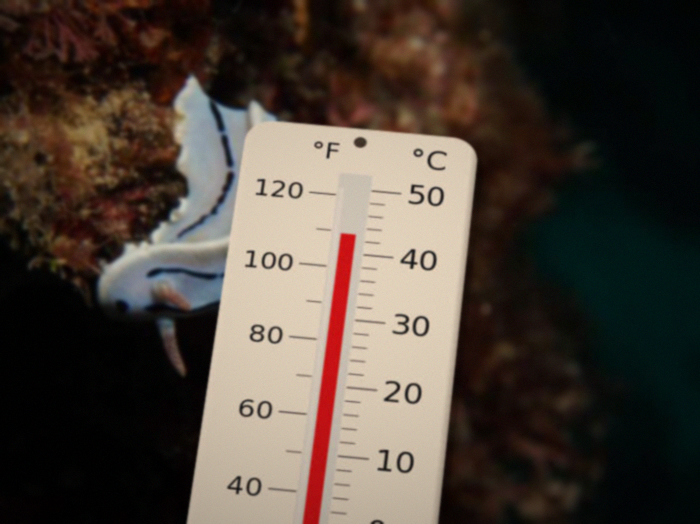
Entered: 43 °C
